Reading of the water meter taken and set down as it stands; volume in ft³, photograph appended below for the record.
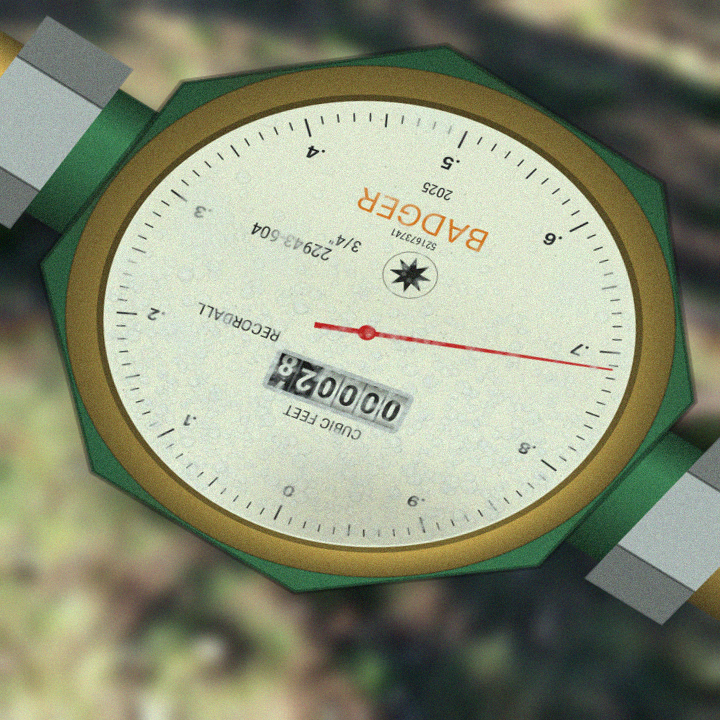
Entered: 27.71 ft³
